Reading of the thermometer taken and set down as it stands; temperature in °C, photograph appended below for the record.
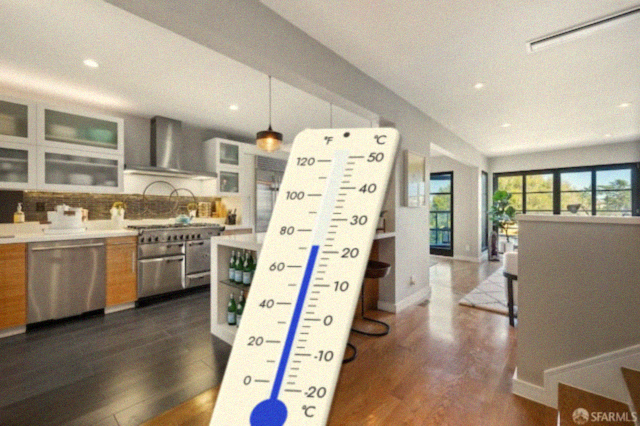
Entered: 22 °C
